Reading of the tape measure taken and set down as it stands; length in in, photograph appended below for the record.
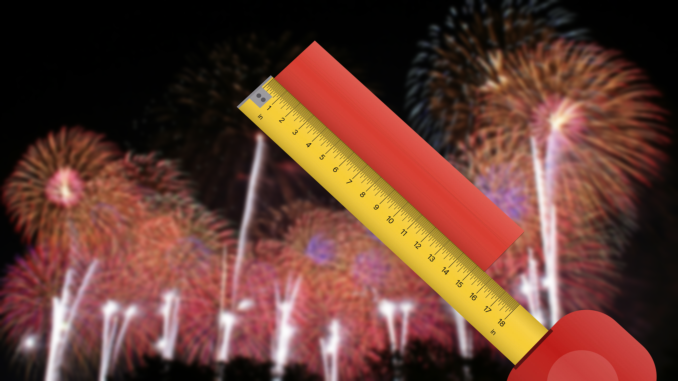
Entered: 15.5 in
